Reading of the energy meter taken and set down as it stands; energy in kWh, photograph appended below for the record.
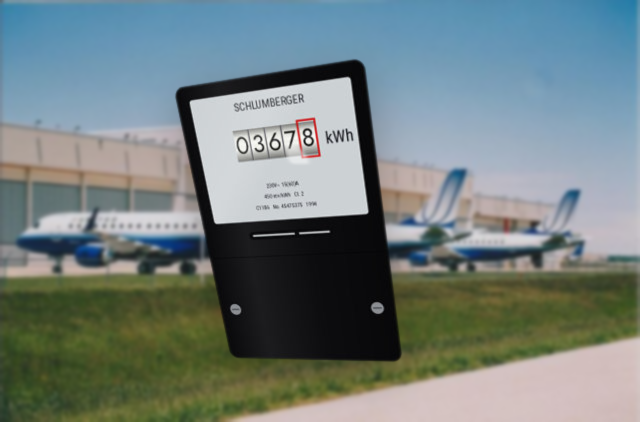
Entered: 367.8 kWh
